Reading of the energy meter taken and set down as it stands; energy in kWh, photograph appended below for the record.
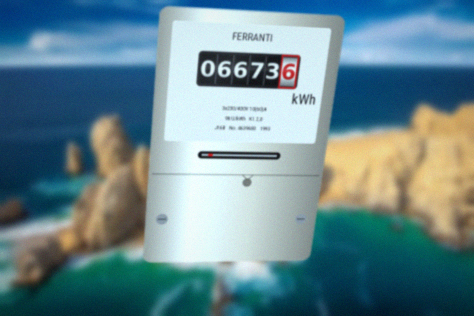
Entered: 6673.6 kWh
